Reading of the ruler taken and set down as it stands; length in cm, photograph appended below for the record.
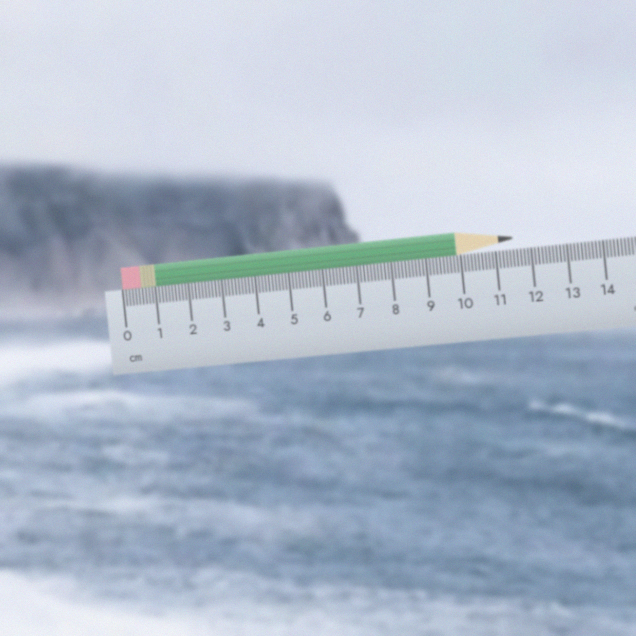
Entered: 11.5 cm
